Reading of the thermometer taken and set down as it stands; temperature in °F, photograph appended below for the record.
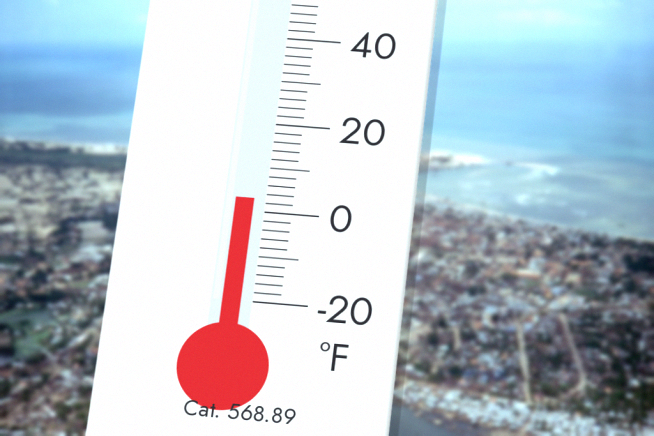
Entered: 3 °F
